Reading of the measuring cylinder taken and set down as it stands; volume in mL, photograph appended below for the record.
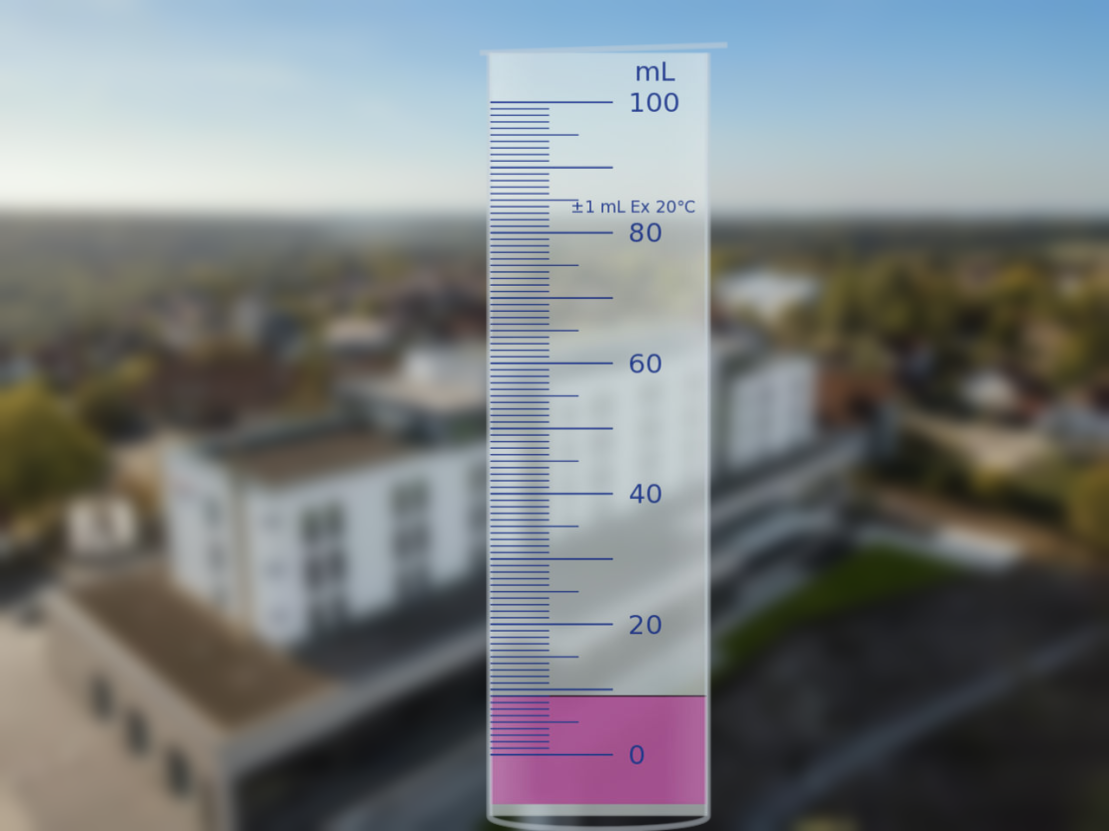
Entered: 9 mL
